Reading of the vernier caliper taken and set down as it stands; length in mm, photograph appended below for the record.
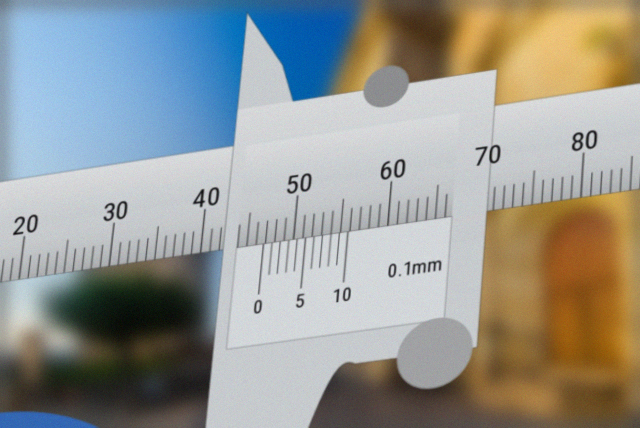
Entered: 46.8 mm
